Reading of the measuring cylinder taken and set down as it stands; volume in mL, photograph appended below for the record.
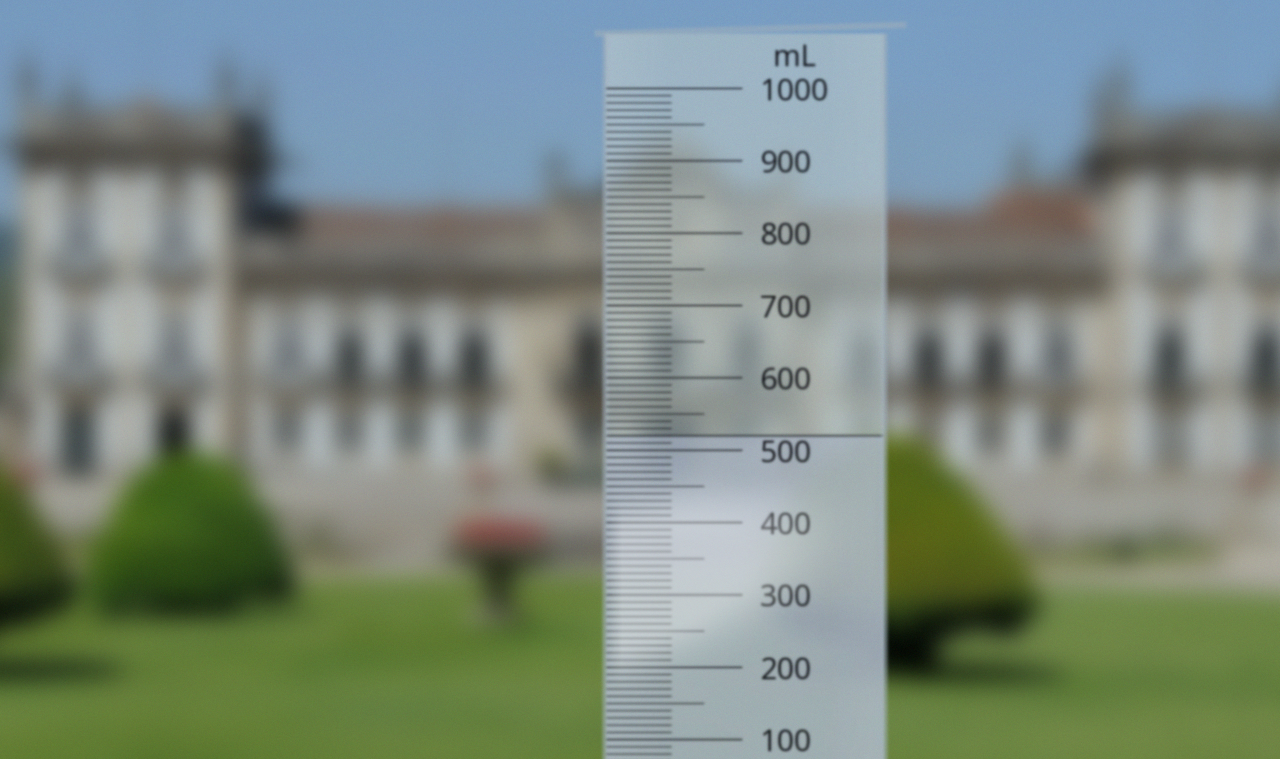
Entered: 520 mL
